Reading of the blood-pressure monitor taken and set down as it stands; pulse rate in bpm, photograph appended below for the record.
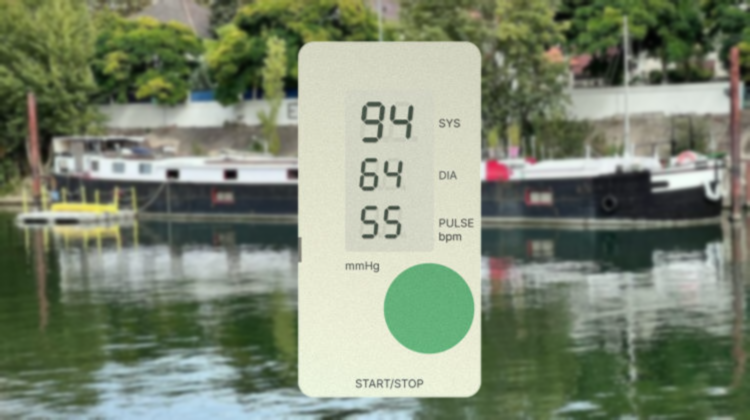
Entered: 55 bpm
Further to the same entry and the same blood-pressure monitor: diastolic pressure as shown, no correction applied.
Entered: 64 mmHg
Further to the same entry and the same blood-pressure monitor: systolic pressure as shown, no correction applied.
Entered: 94 mmHg
